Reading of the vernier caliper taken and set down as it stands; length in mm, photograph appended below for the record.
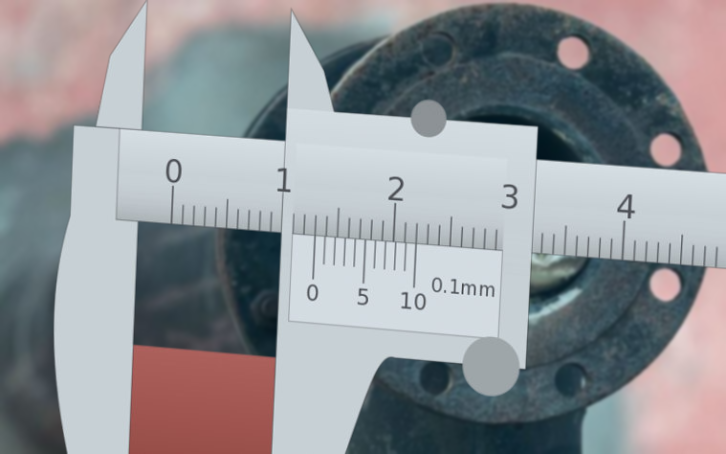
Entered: 13.0 mm
